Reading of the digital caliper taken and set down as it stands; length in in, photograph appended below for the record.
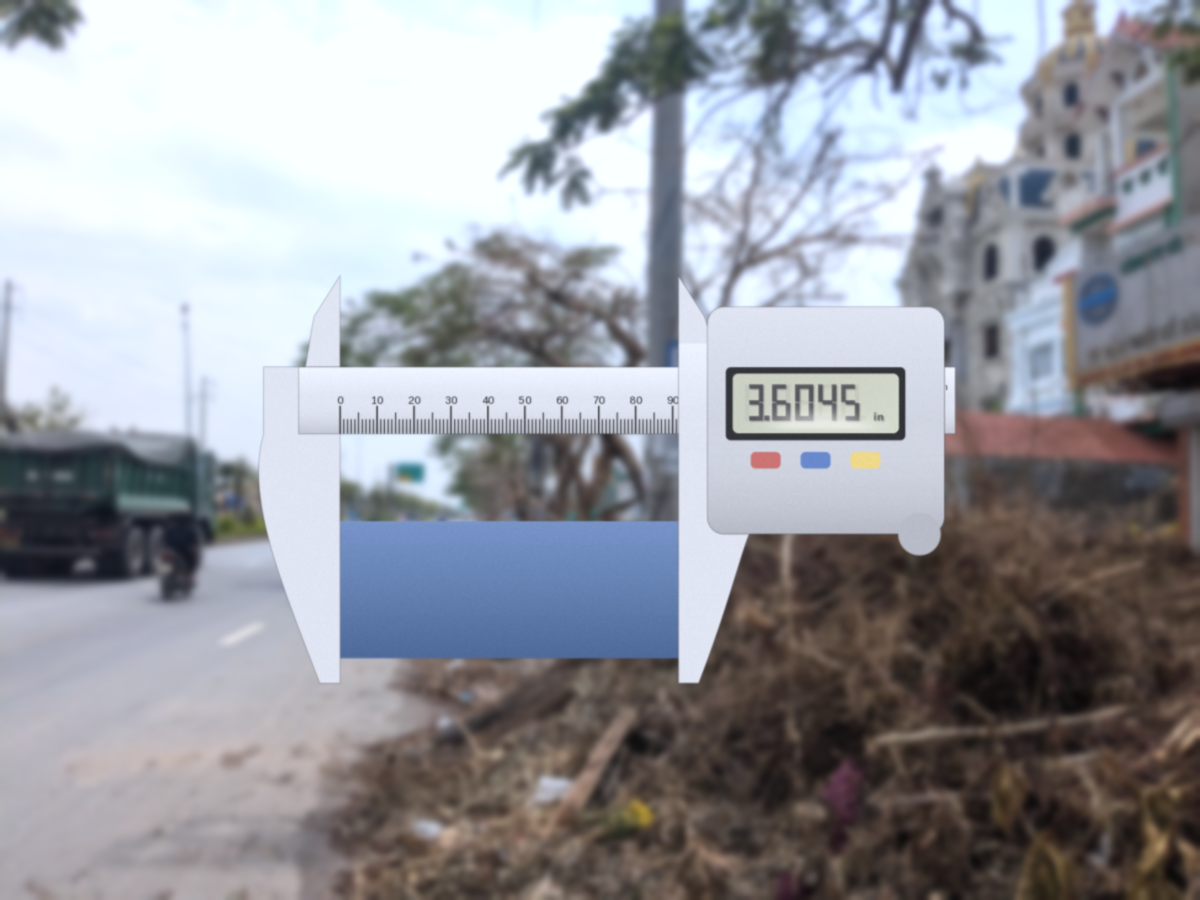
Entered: 3.6045 in
